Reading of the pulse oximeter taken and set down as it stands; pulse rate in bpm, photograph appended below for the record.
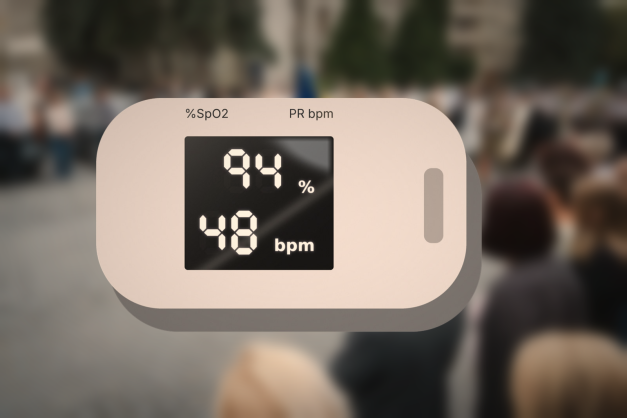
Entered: 48 bpm
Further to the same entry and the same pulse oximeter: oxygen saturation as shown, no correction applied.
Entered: 94 %
